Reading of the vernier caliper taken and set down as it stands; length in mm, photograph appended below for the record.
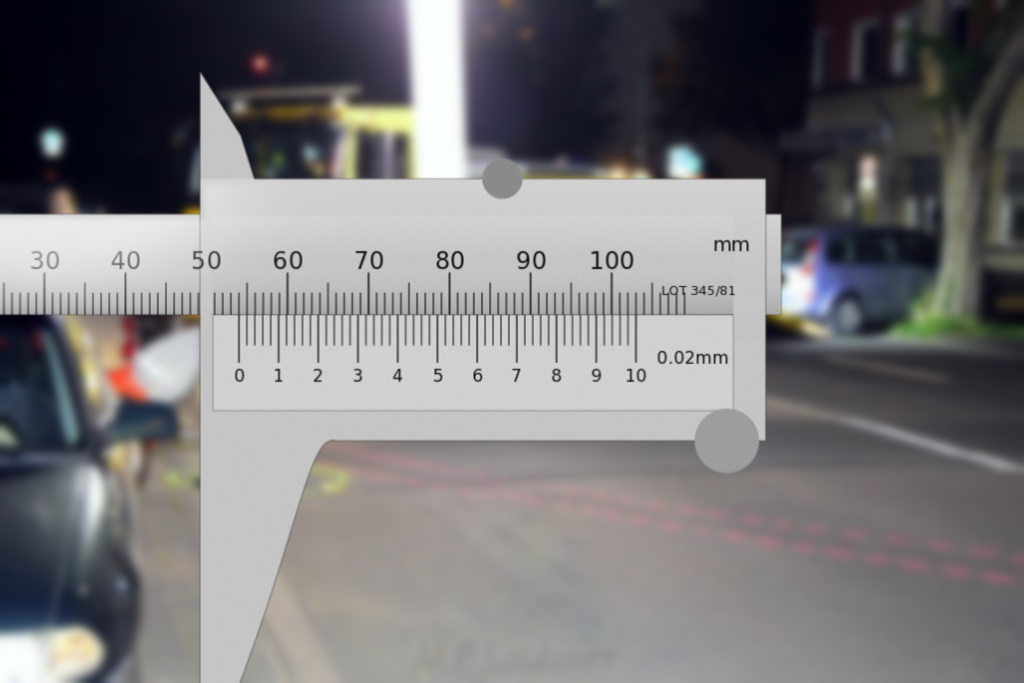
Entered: 54.0 mm
